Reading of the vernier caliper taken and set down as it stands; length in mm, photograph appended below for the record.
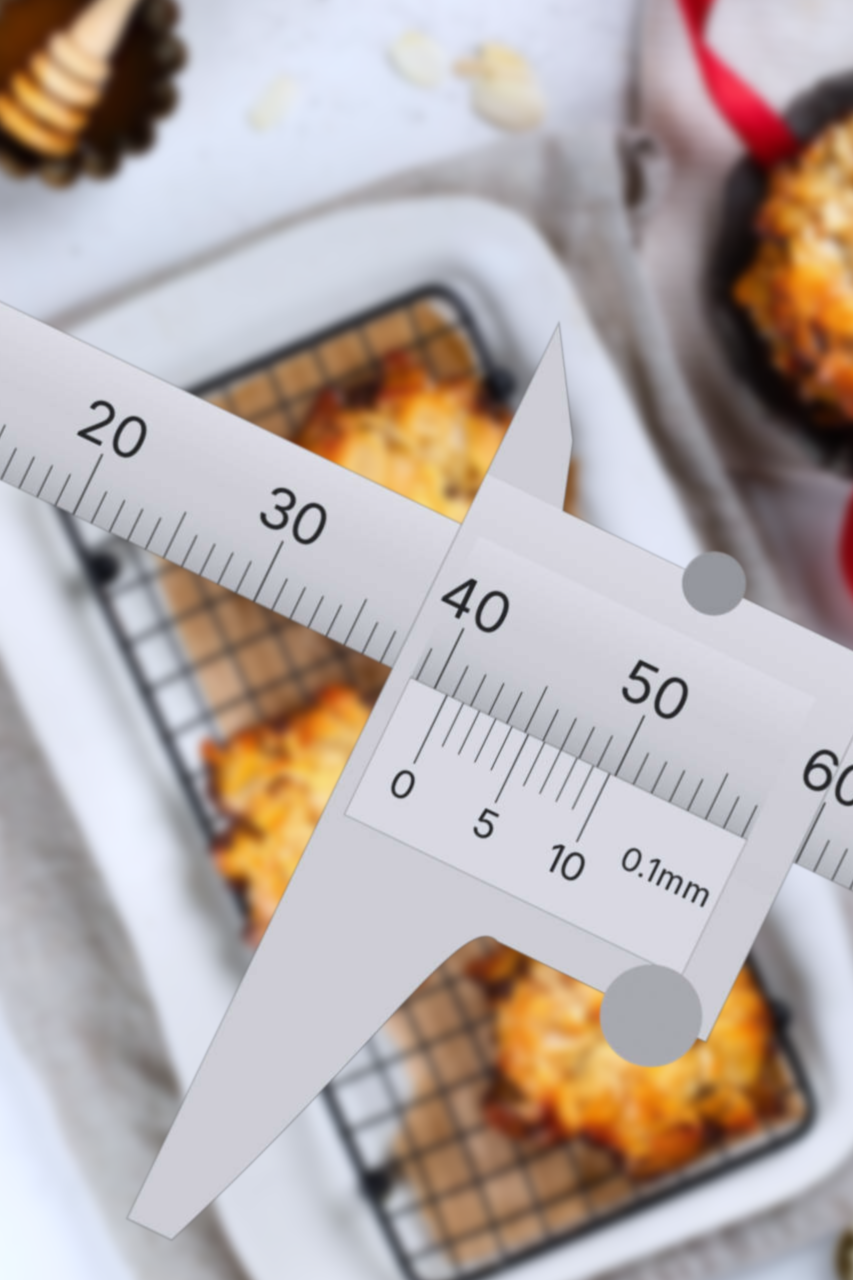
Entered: 40.7 mm
